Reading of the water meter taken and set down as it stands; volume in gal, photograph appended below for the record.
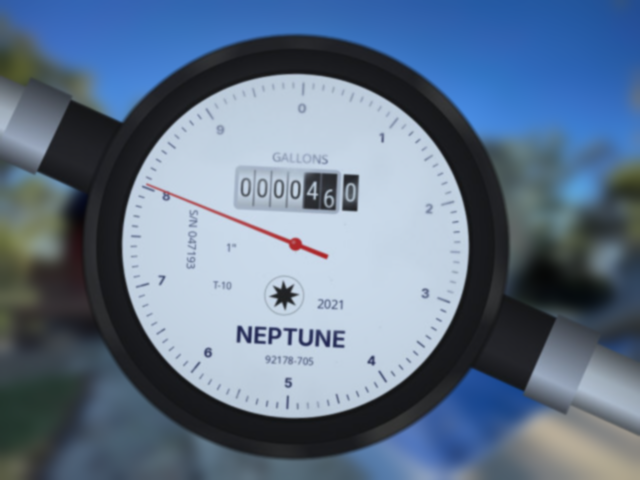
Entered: 458.0 gal
